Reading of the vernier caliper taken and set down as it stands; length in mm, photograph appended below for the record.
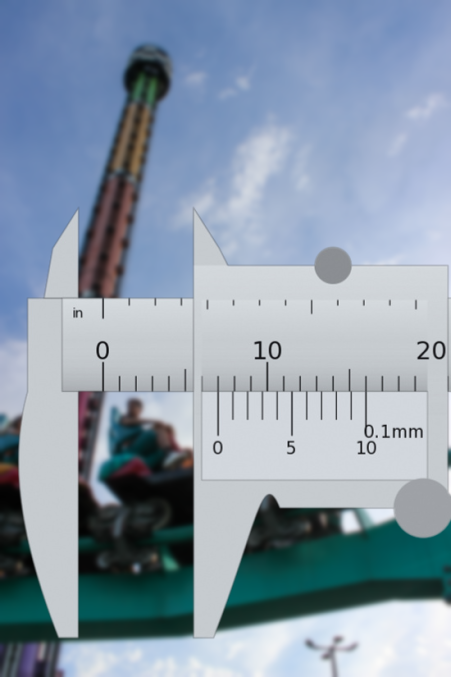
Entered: 7.0 mm
